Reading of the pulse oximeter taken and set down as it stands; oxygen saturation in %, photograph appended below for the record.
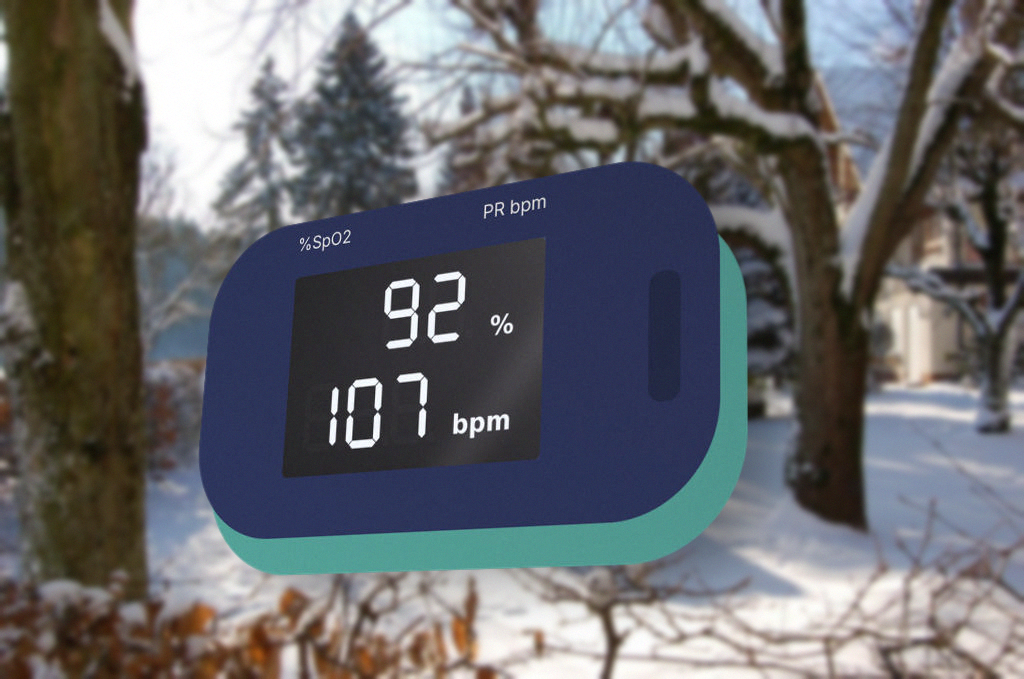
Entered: 92 %
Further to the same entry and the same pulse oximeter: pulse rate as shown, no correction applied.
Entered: 107 bpm
